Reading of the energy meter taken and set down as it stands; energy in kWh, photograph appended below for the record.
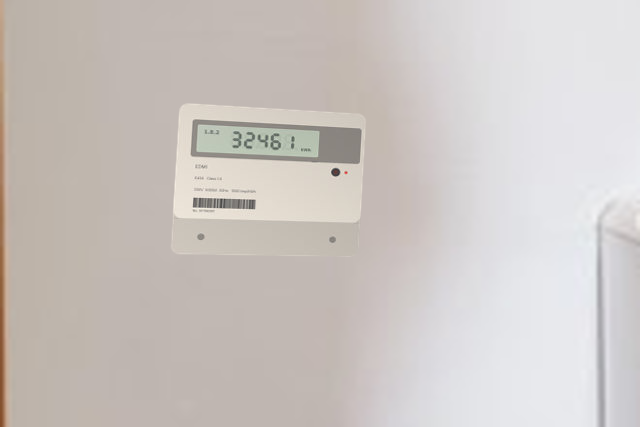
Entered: 32461 kWh
